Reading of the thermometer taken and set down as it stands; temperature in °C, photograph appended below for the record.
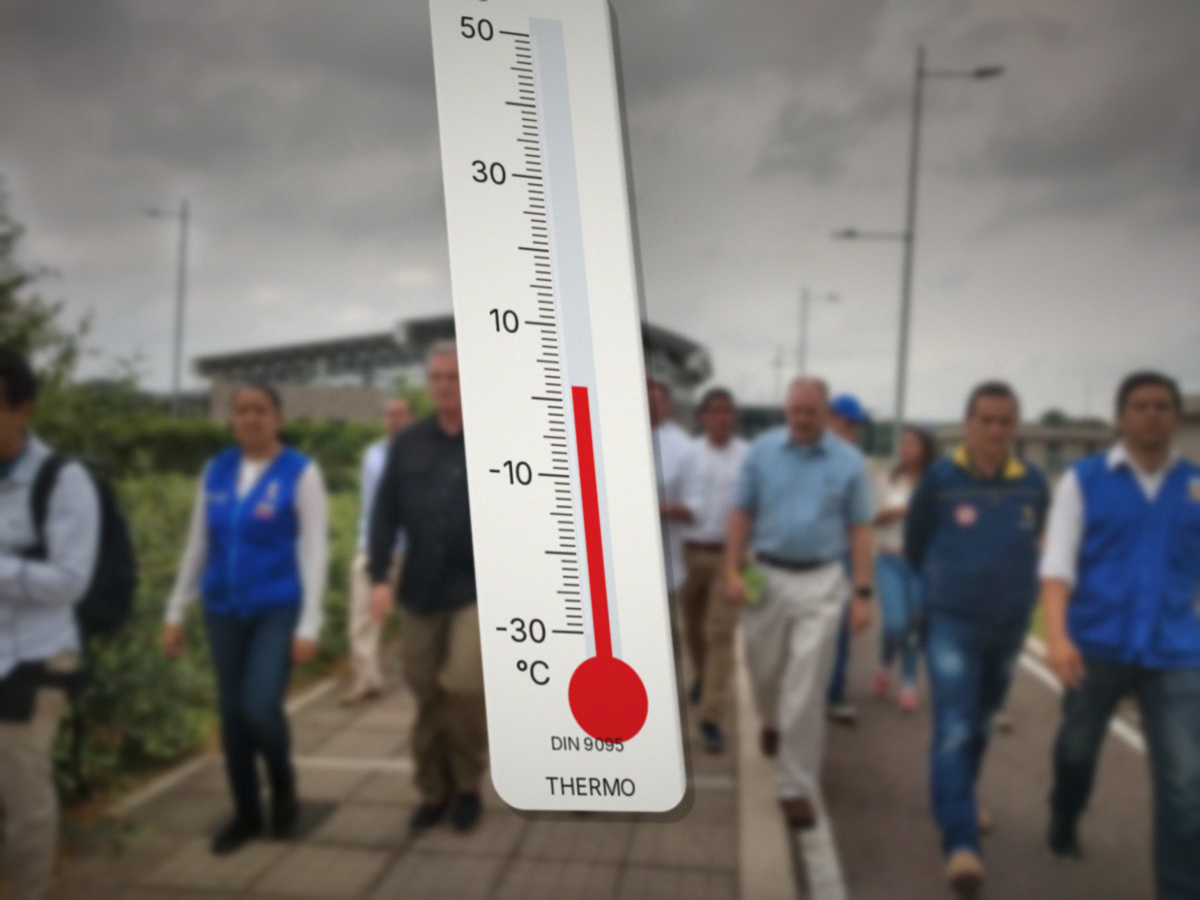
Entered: 2 °C
